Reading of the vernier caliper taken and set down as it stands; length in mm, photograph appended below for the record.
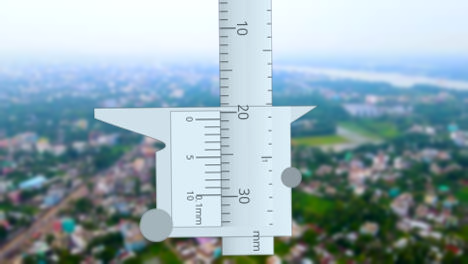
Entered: 20.8 mm
